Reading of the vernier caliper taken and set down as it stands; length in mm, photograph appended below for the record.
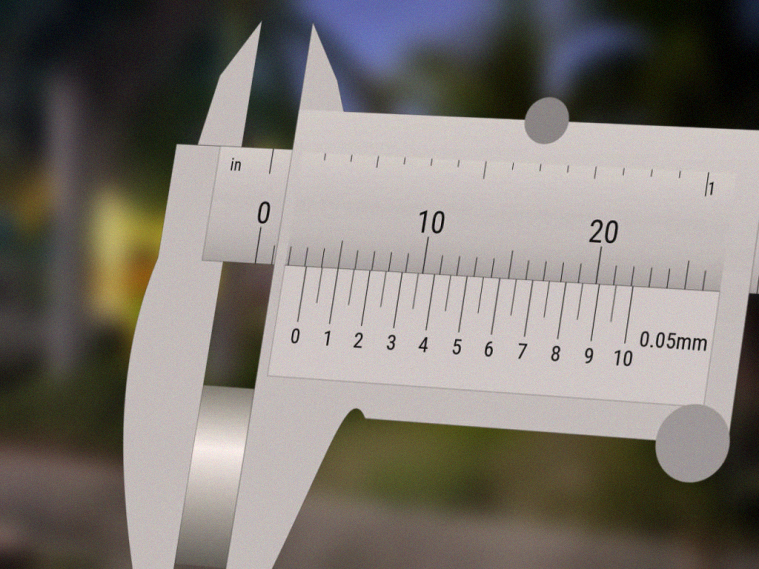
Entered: 3.1 mm
